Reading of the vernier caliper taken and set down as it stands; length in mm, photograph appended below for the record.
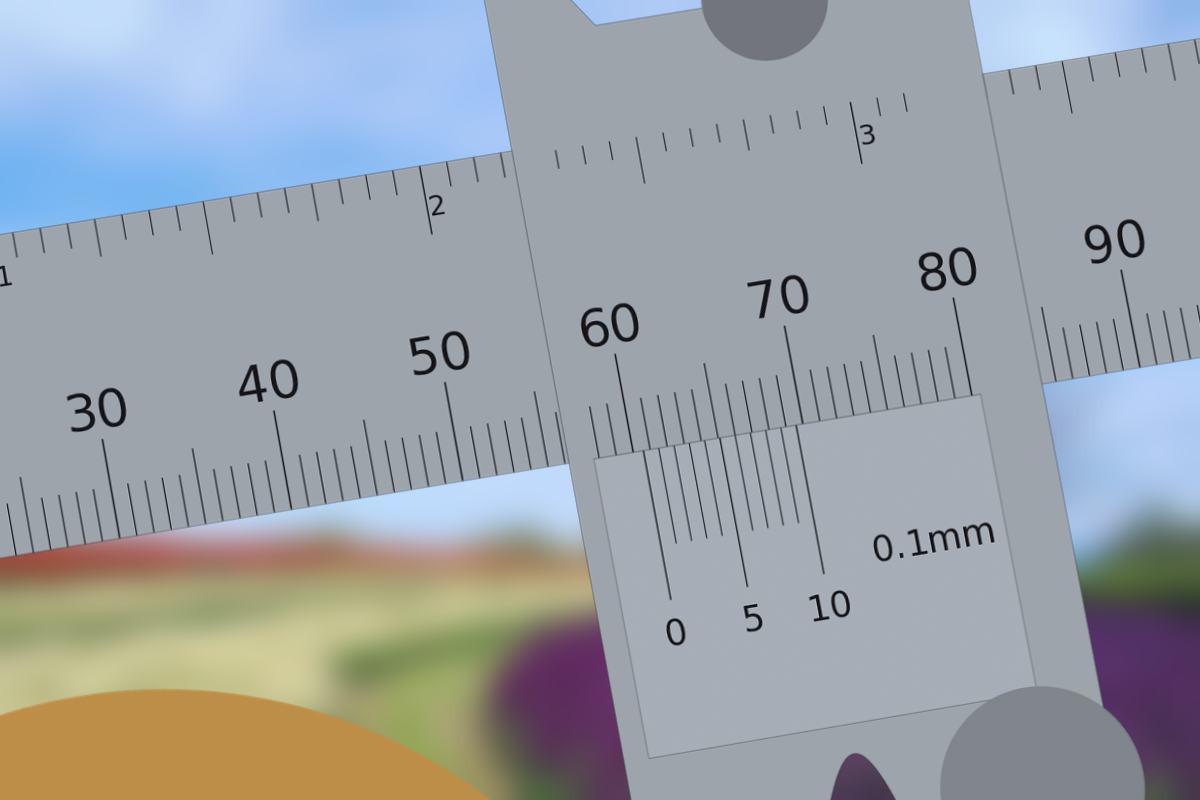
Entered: 60.6 mm
